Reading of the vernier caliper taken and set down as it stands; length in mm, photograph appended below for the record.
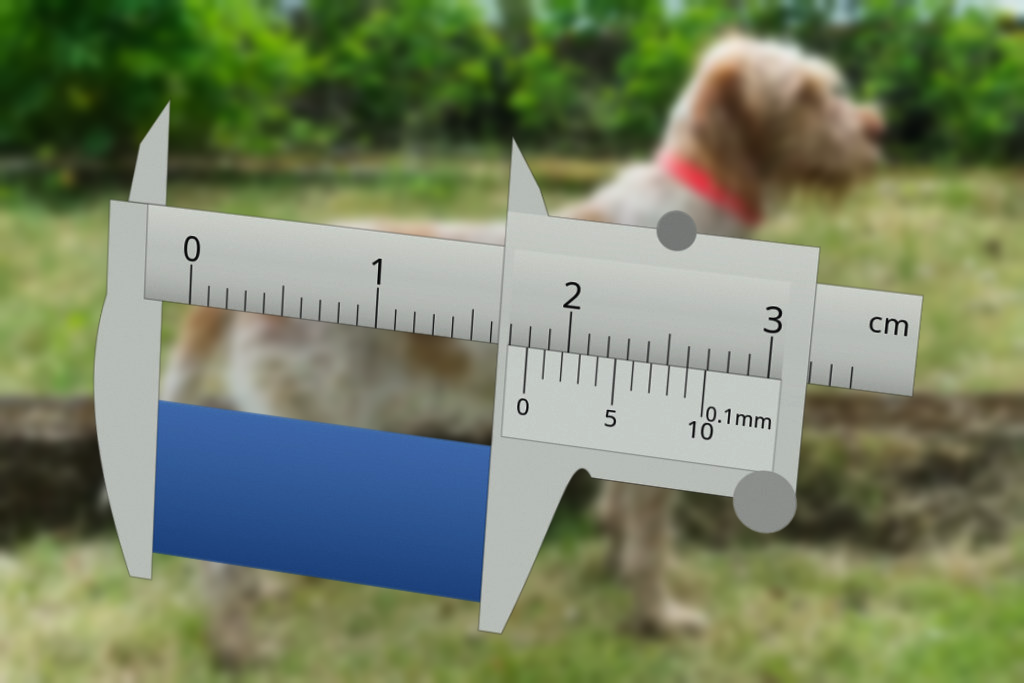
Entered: 17.9 mm
